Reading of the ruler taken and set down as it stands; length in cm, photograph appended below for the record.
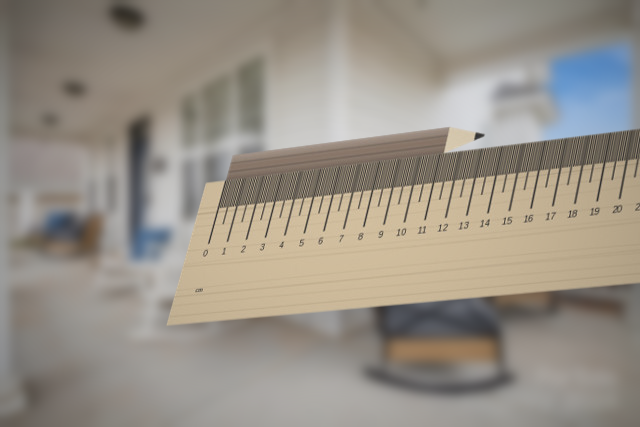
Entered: 13 cm
